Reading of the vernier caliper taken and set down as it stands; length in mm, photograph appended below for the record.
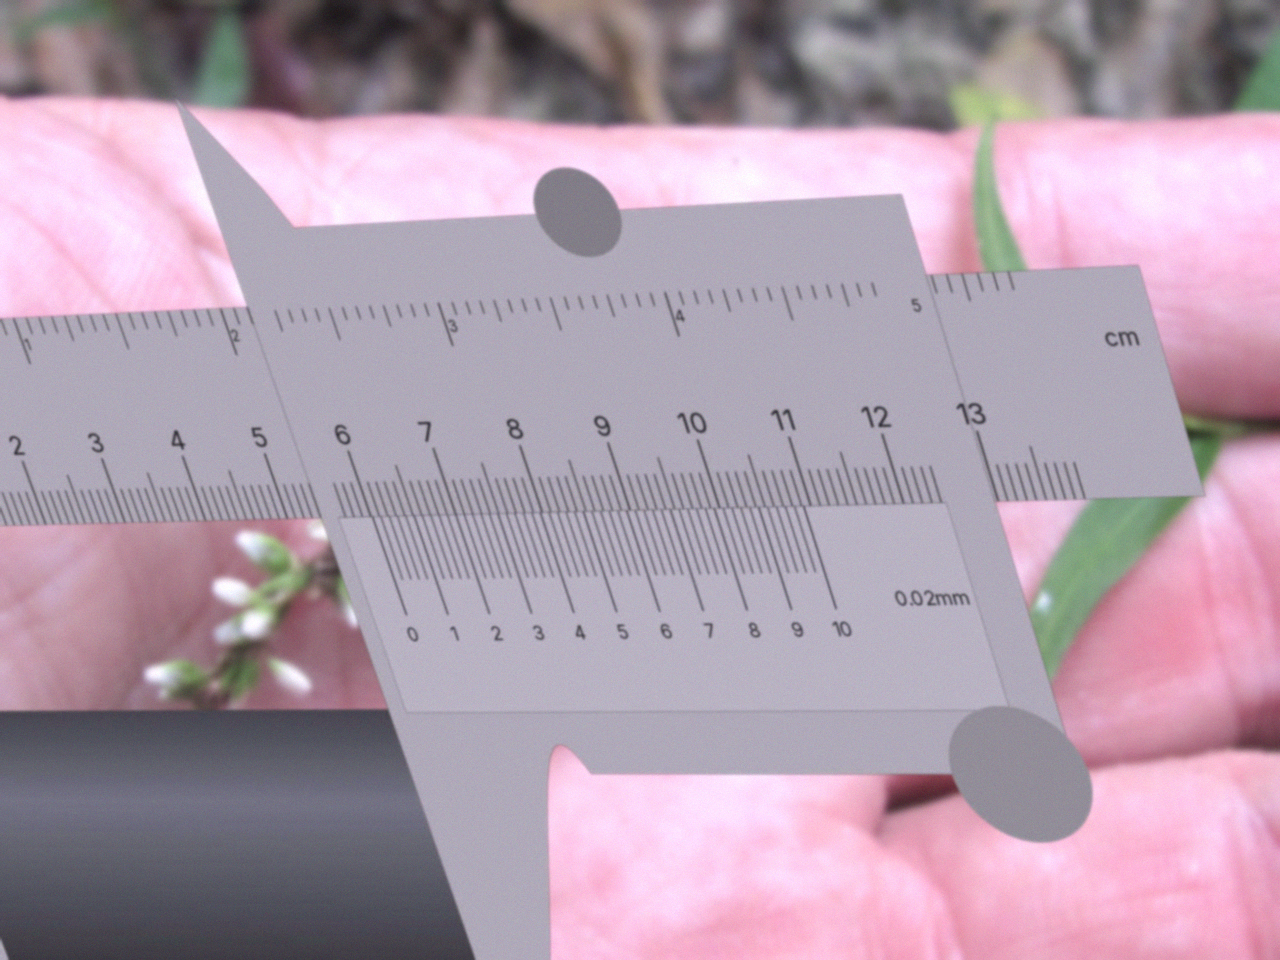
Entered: 60.2 mm
